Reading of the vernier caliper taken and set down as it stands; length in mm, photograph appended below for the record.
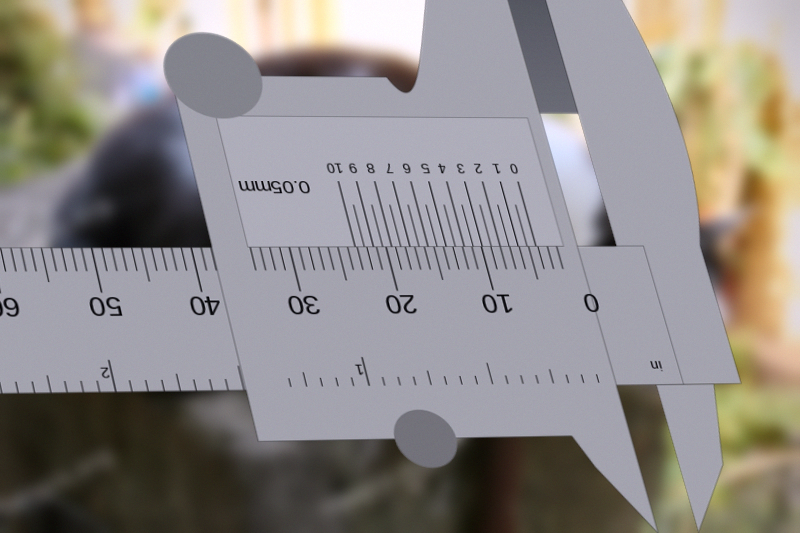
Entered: 4.2 mm
